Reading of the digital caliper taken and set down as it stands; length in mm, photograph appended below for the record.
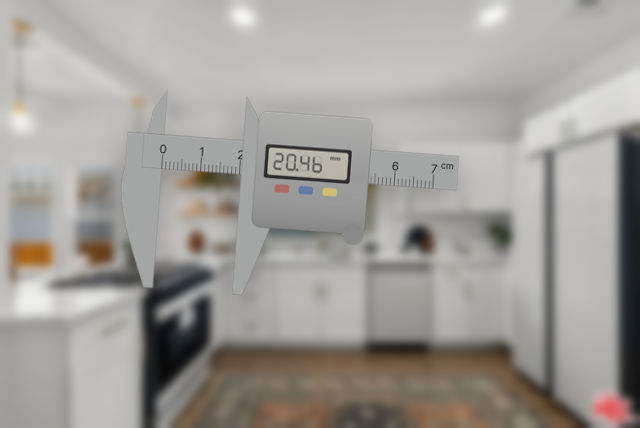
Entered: 20.46 mm
